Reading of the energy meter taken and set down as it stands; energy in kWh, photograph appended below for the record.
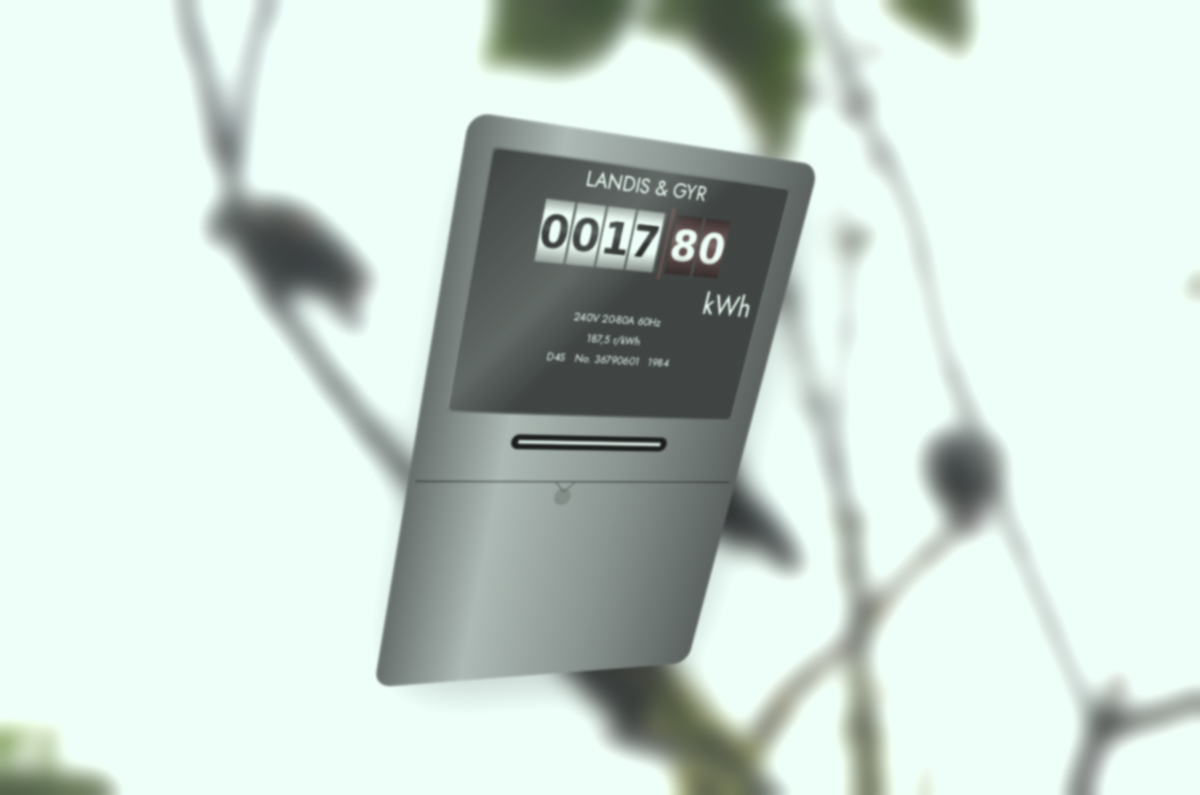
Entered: 17.80 kWh
